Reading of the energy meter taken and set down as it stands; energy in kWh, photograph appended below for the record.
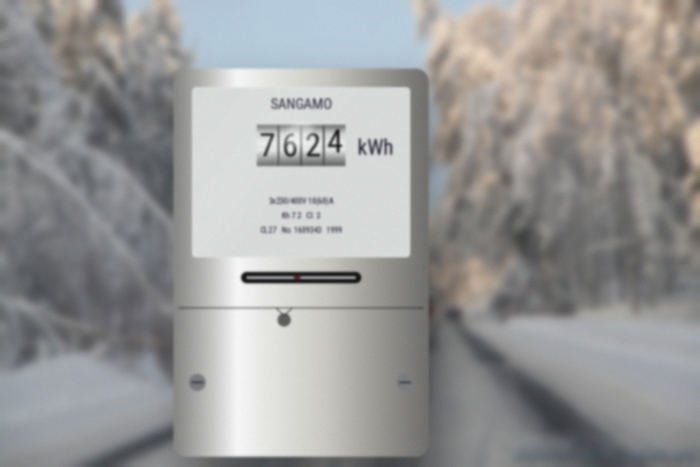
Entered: 7624 kWh
